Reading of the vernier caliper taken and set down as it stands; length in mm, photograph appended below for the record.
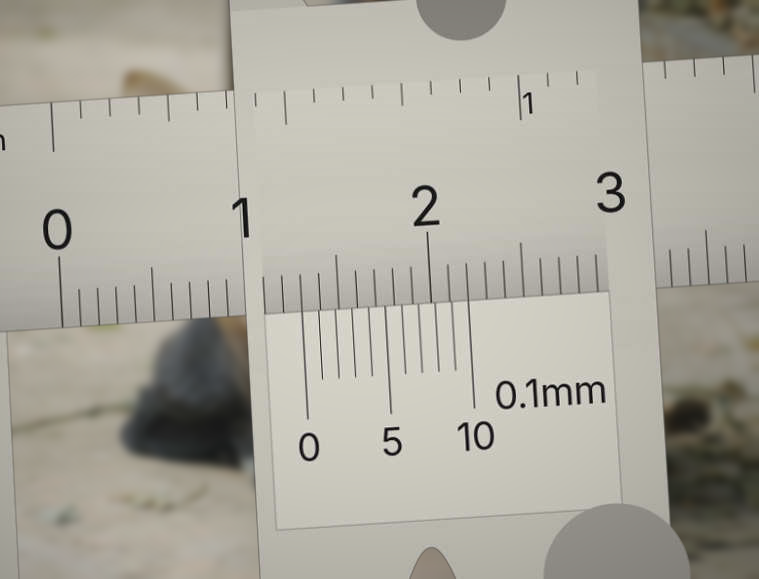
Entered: 13.0 mm
